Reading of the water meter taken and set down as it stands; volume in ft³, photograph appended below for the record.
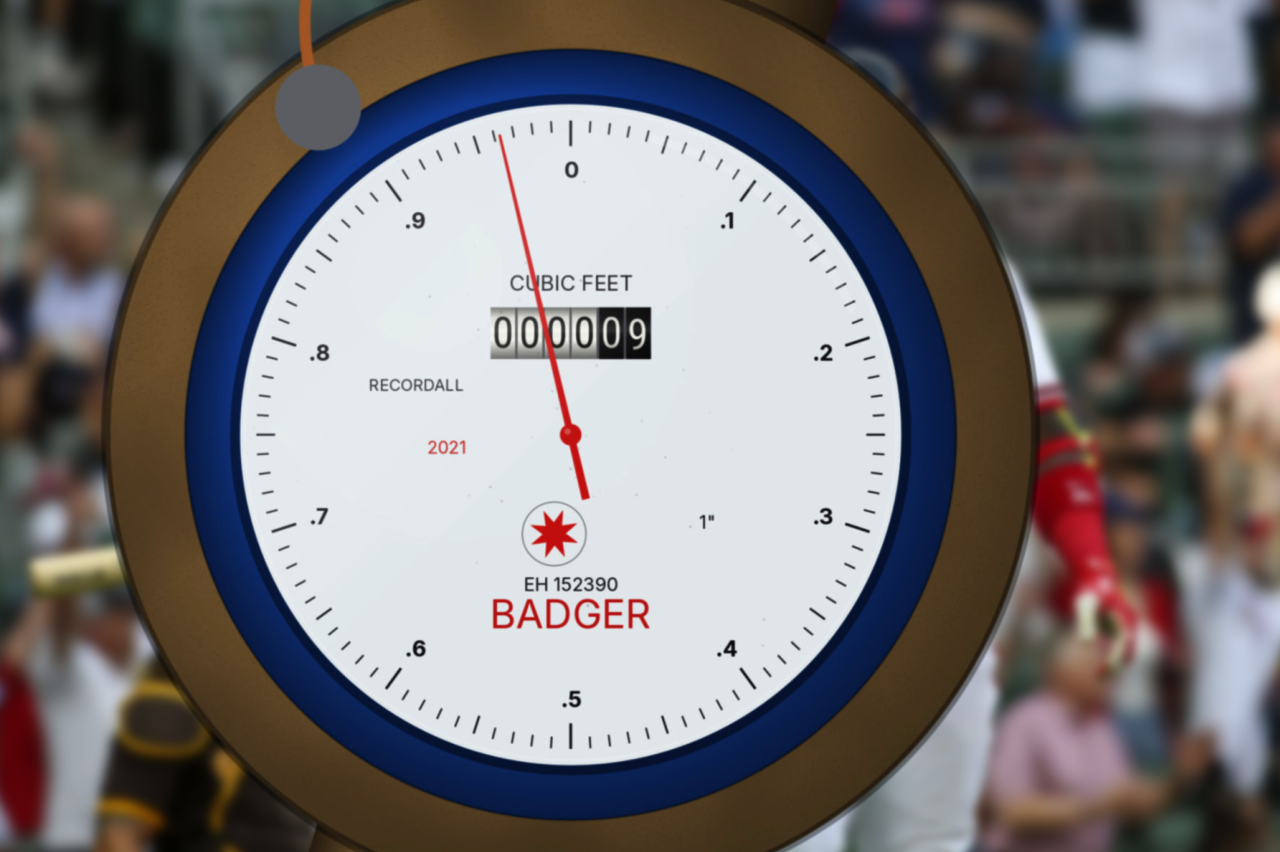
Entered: 8.96 ft³
